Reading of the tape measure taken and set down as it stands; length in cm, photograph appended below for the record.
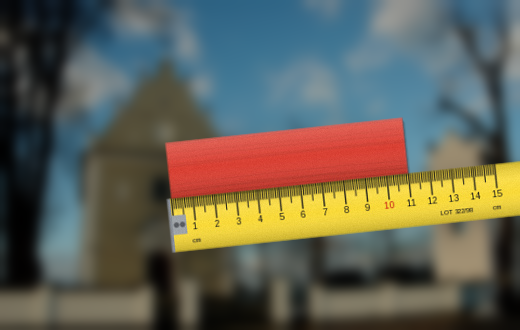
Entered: 11 cm
